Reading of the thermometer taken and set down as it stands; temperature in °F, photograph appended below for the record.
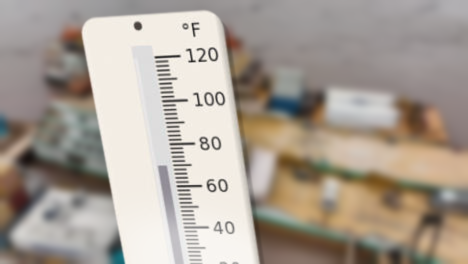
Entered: 70 °F
